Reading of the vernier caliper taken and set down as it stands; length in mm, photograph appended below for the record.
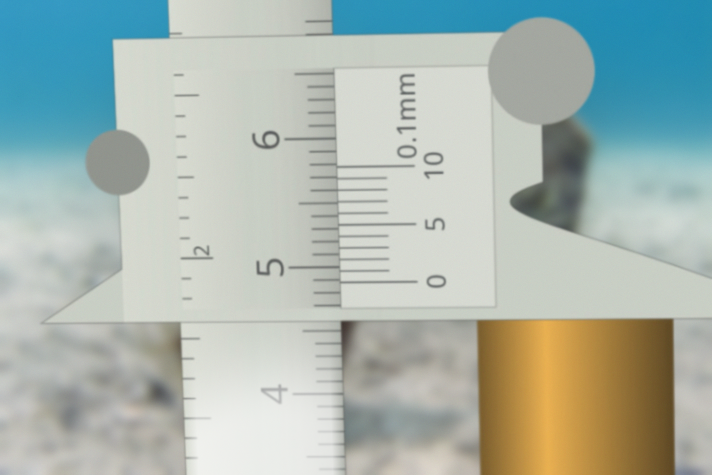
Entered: 48.8 mm
